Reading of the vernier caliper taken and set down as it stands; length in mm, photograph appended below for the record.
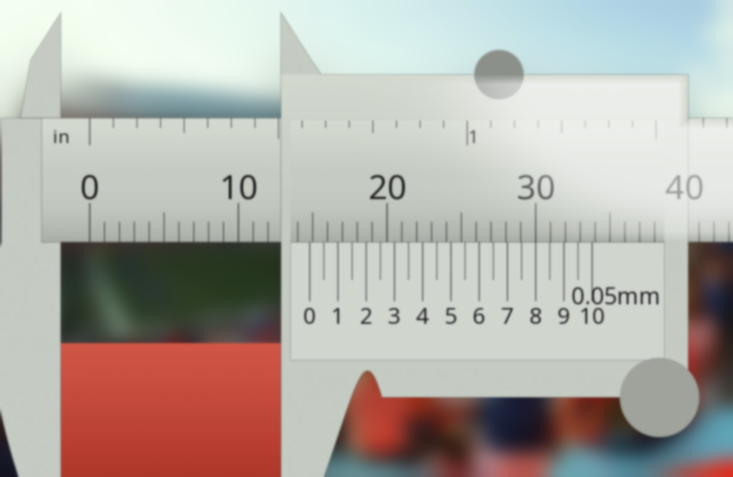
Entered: 14.8 mm
